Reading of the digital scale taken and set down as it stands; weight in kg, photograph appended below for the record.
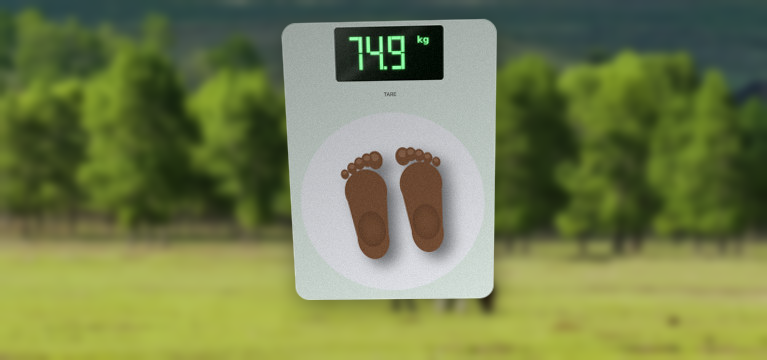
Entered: 74.9 kg
